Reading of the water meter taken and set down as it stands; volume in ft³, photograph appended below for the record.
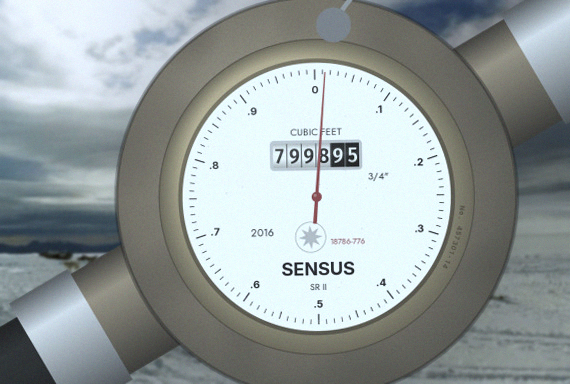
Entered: 799895.01 ft³
